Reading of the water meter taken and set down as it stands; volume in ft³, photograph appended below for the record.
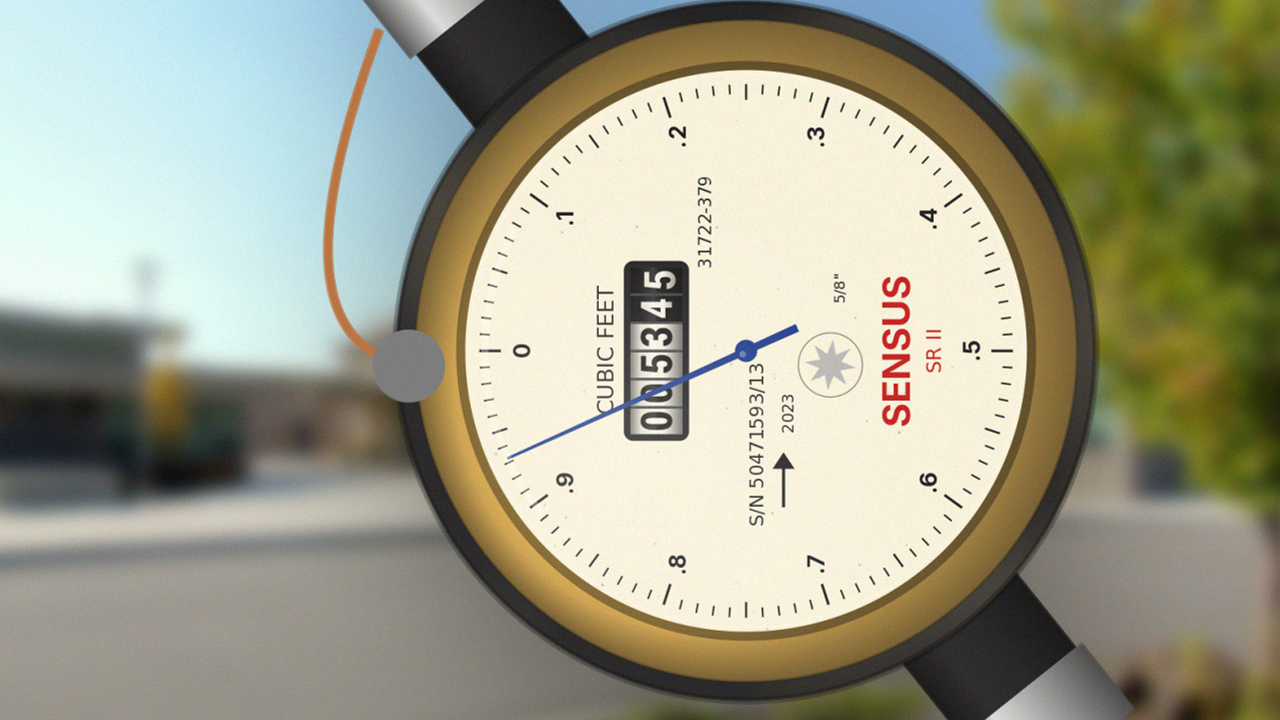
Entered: 5344.93 ft³
